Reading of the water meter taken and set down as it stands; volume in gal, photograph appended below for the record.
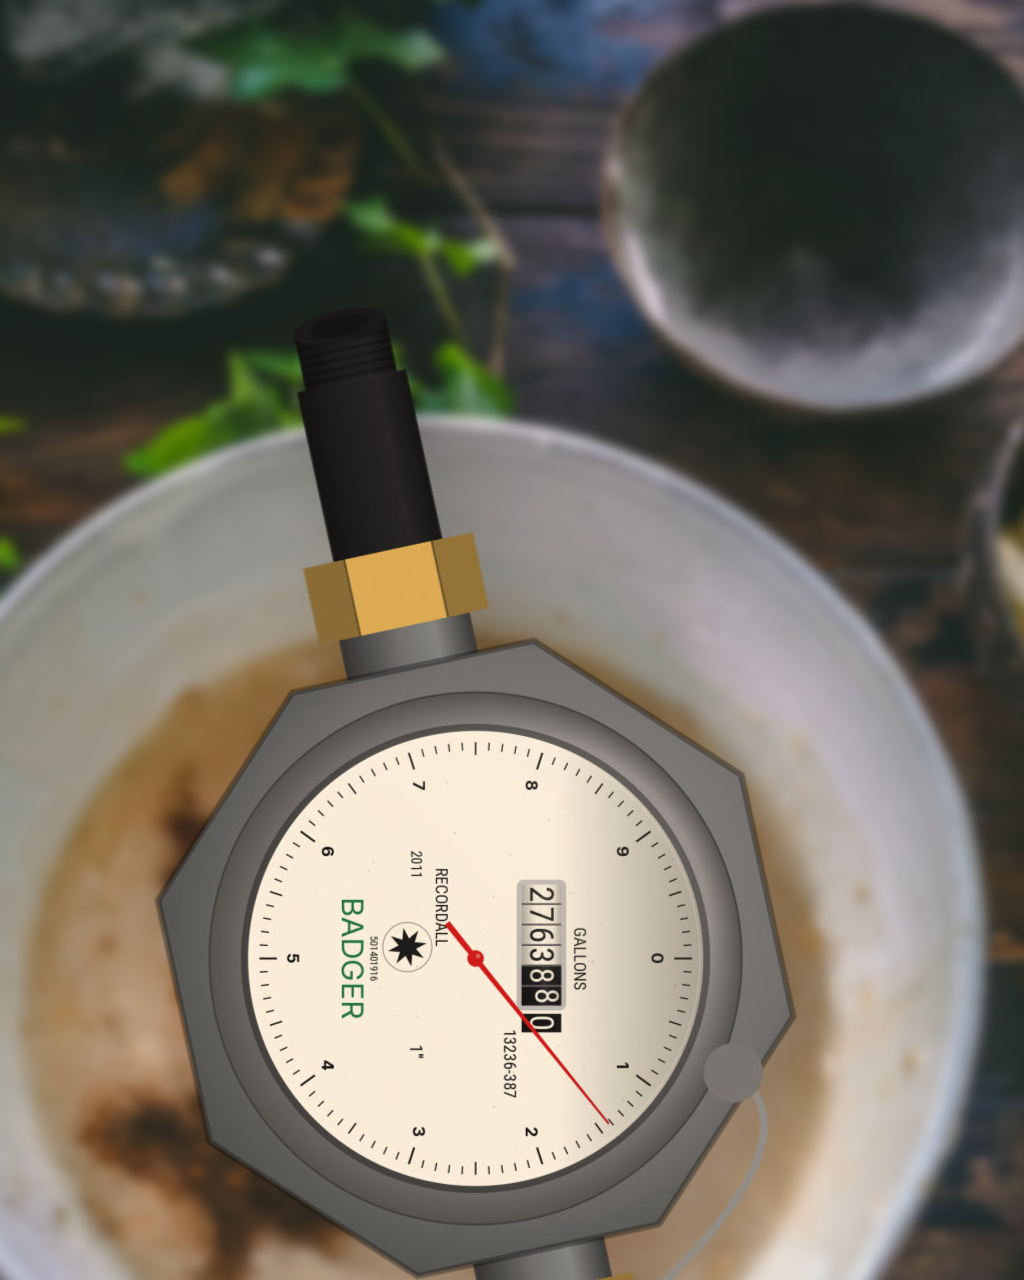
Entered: 2763881.4 gal
